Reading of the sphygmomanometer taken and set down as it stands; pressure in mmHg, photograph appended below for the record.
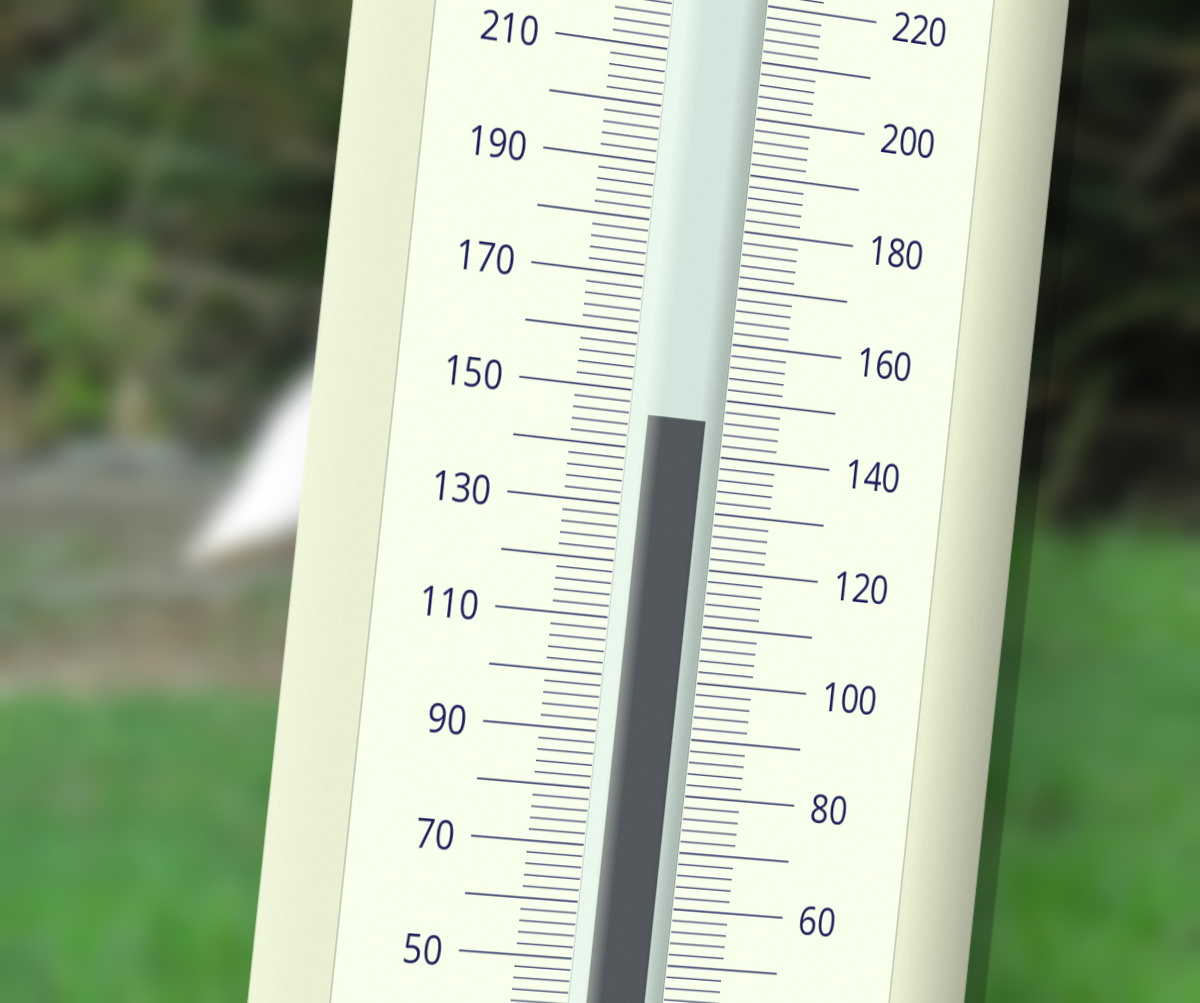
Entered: 146 mmHg
